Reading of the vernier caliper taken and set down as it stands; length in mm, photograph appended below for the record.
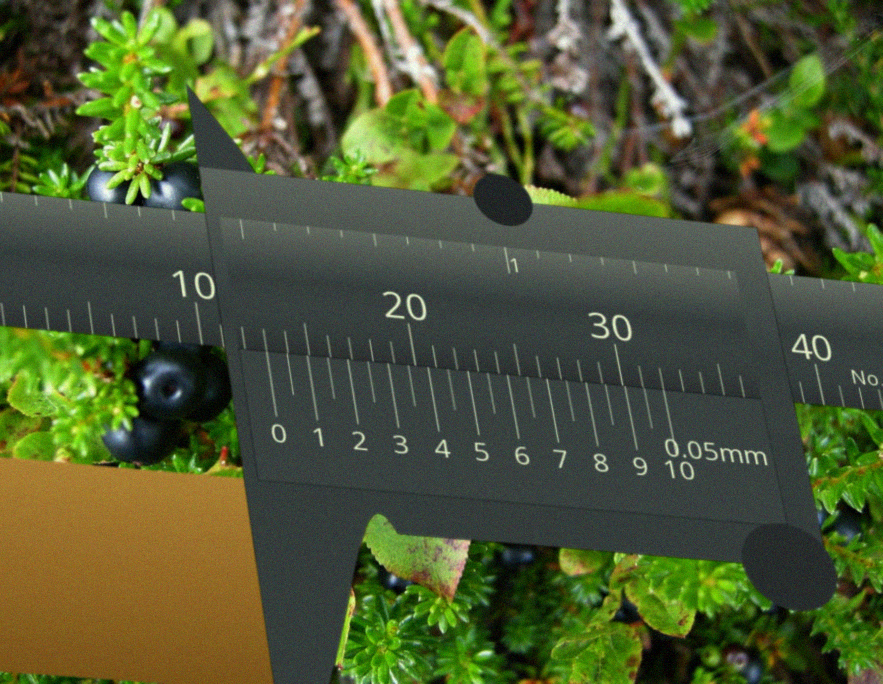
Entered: 13.0 mm
